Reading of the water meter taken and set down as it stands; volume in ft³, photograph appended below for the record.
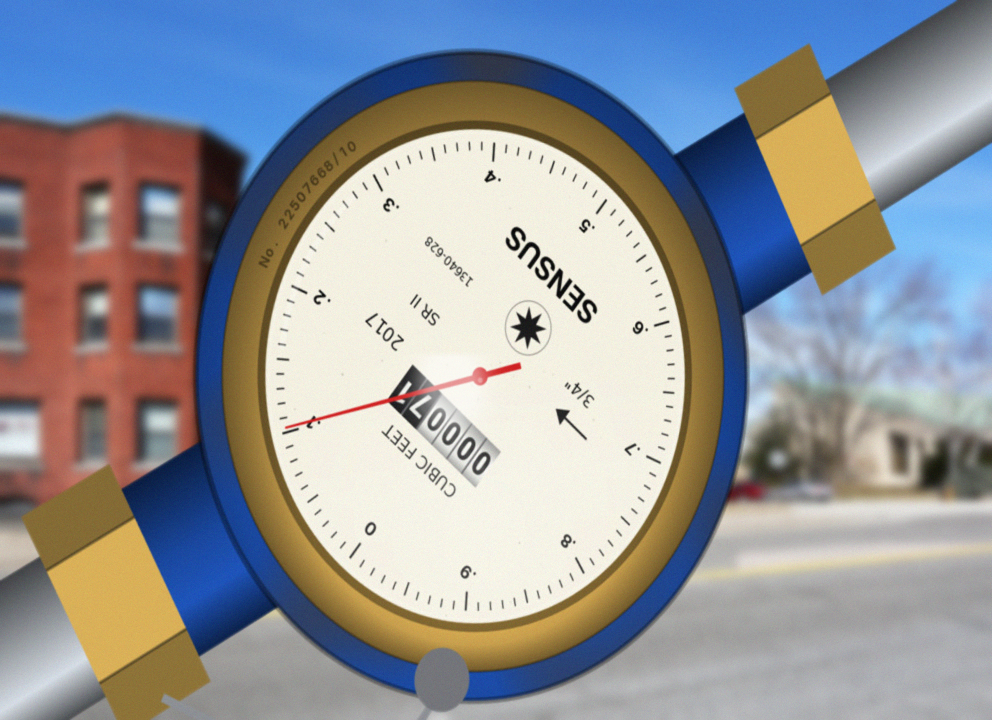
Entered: 71.10 ft³
